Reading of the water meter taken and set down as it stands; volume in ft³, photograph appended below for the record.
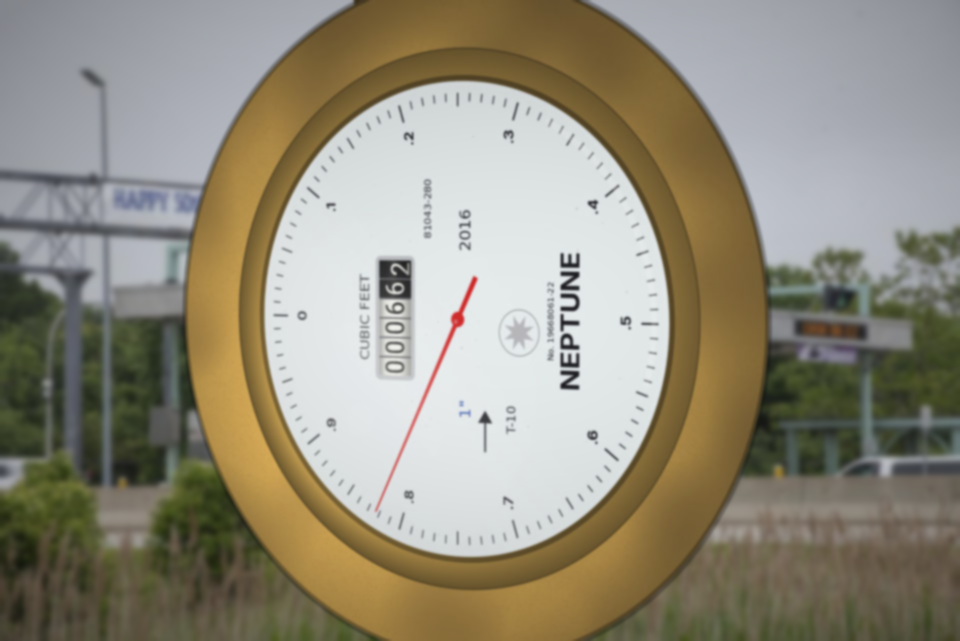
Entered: 661.82 ft³
